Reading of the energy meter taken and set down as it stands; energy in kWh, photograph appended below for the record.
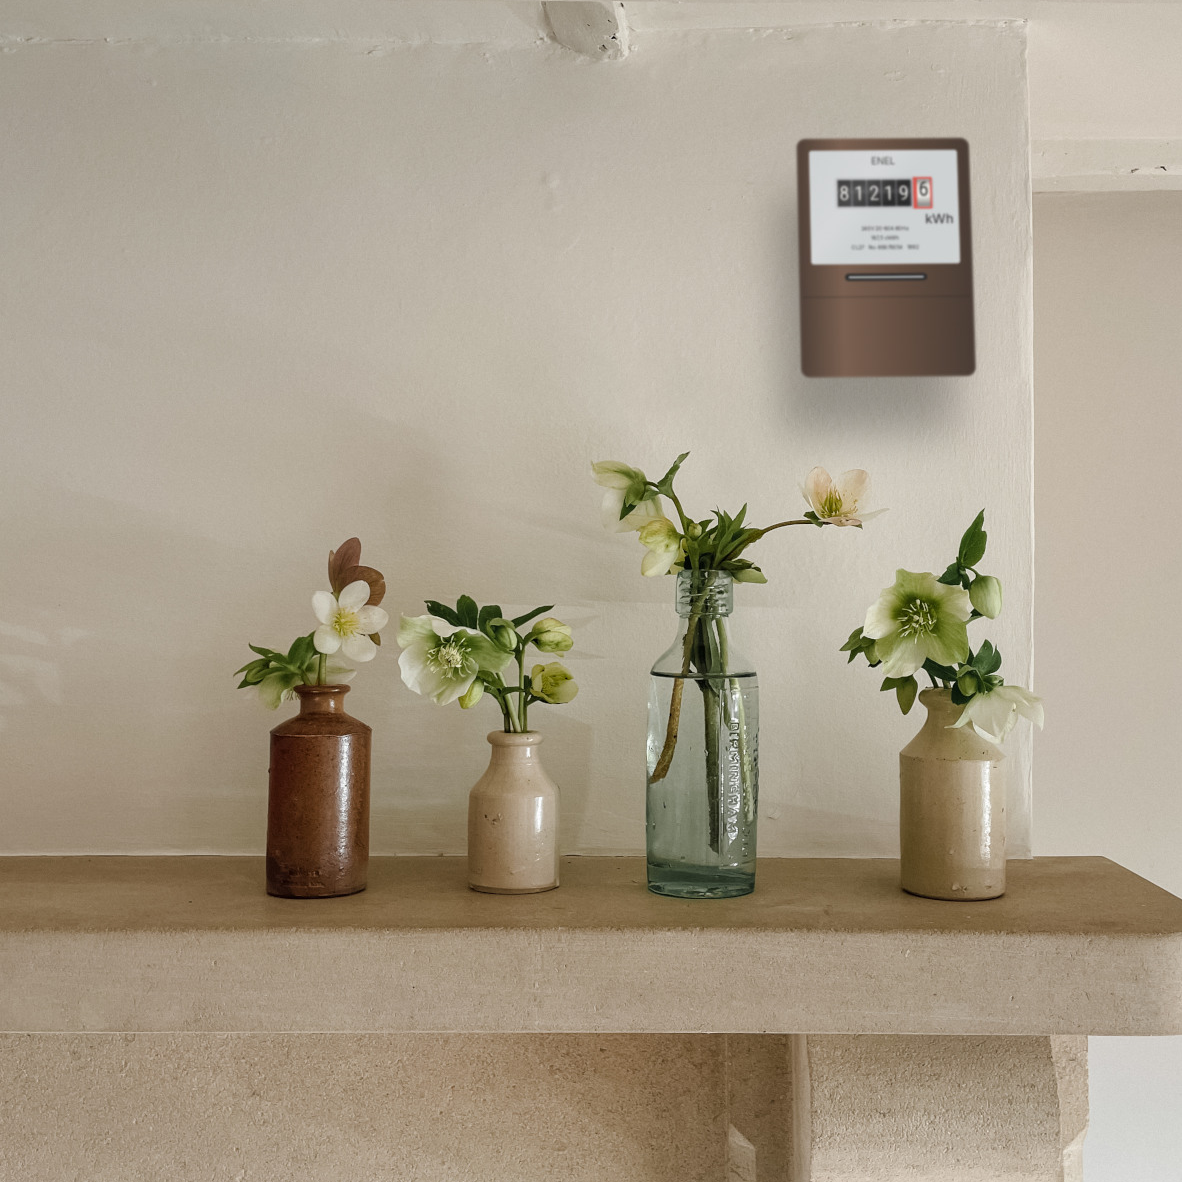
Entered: 81219.6 kWh
